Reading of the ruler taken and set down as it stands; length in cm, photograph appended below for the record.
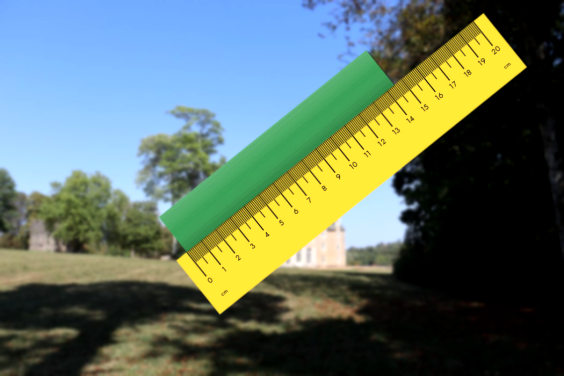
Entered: 14.5 cm
